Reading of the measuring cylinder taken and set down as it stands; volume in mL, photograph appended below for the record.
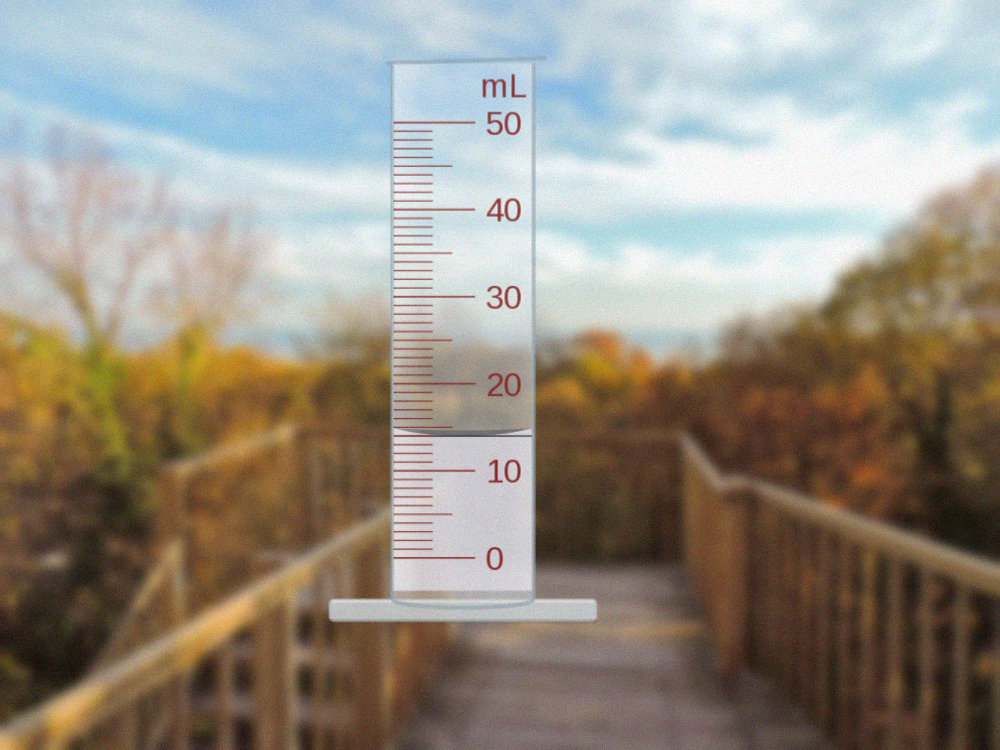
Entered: 14 mL
